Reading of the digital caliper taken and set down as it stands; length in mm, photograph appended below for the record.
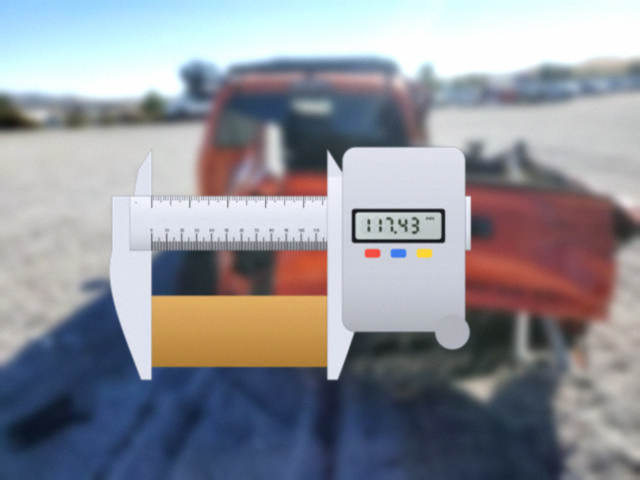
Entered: 117.43 mm
